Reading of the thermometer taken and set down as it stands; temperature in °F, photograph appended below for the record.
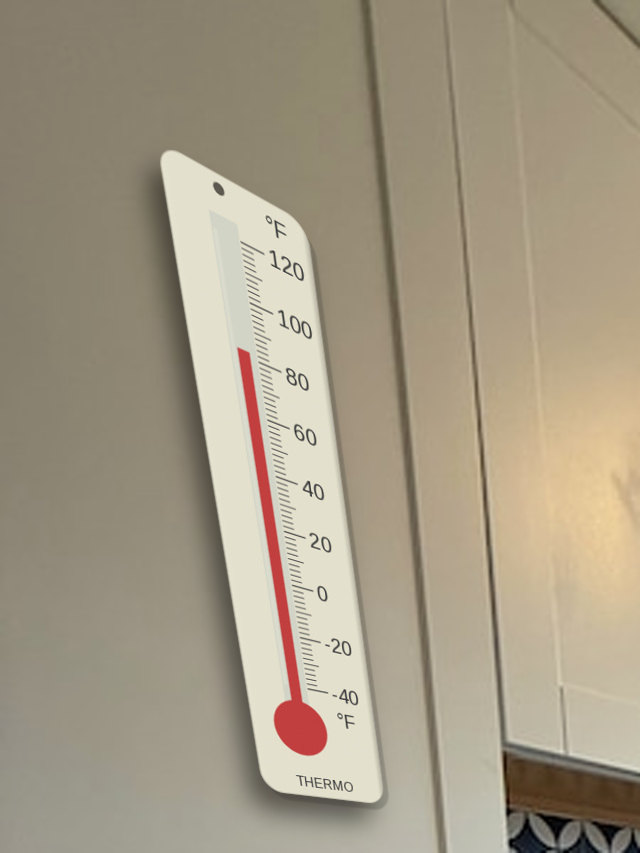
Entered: 82 °F
